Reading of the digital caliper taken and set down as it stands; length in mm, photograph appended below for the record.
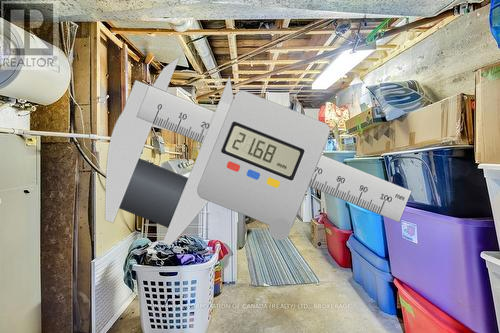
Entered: 21.68 mm
